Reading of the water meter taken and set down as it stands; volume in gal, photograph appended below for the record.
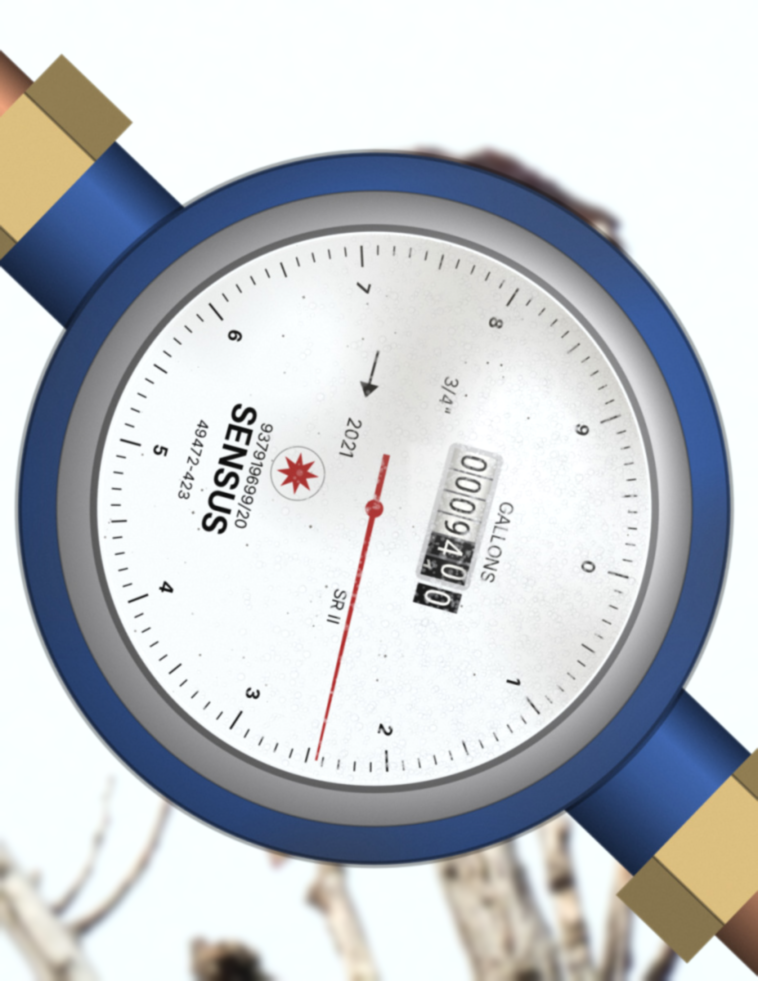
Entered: 9402.4 gal
